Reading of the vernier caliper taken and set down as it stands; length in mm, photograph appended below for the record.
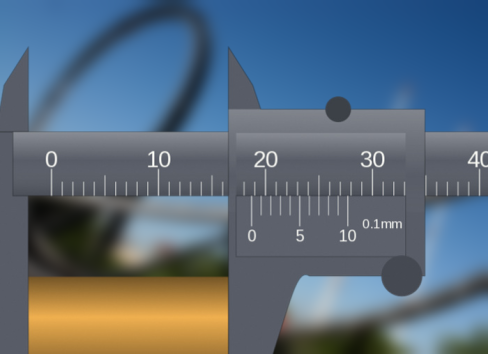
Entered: 18.7 mm
